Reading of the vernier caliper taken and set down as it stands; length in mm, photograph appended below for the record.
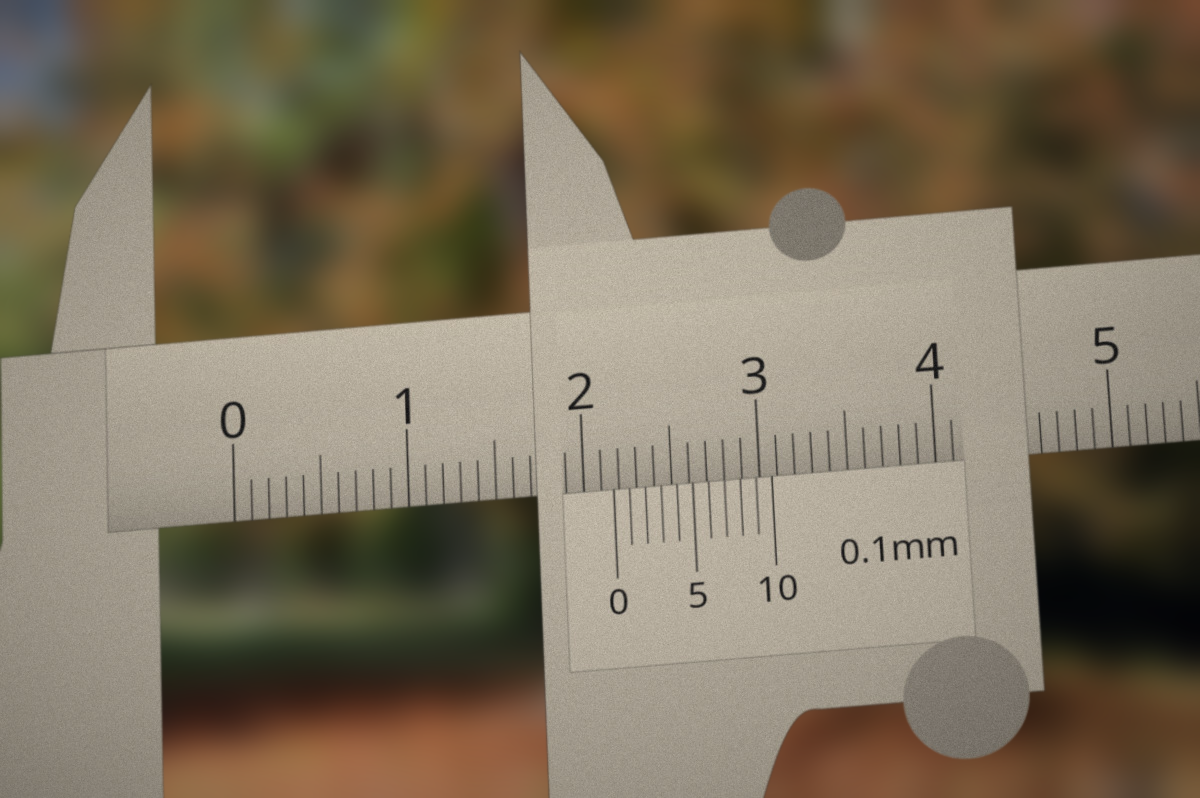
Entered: 21.7 mm
